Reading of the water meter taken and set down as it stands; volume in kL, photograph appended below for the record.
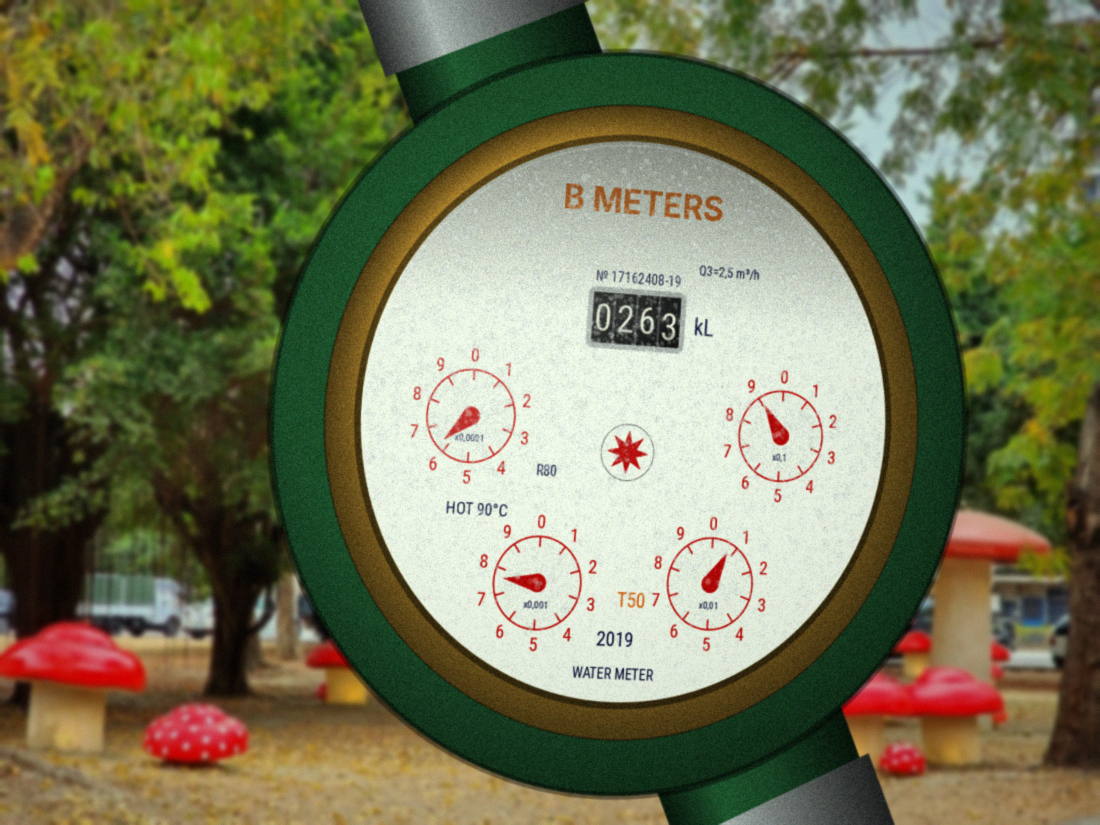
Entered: 262.9076 kL
